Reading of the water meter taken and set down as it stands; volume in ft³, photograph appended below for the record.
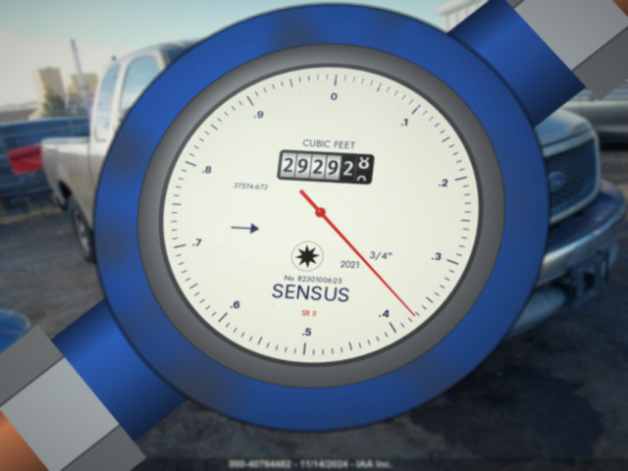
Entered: 292928.37 ft³
